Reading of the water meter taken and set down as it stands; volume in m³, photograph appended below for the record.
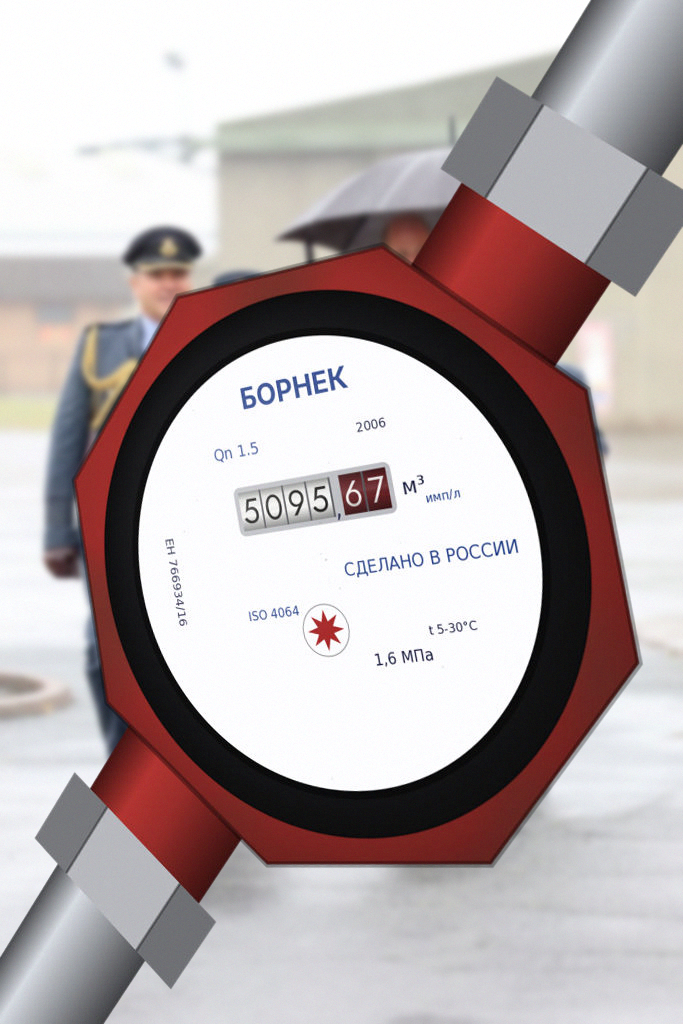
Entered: 5095.67 m³
